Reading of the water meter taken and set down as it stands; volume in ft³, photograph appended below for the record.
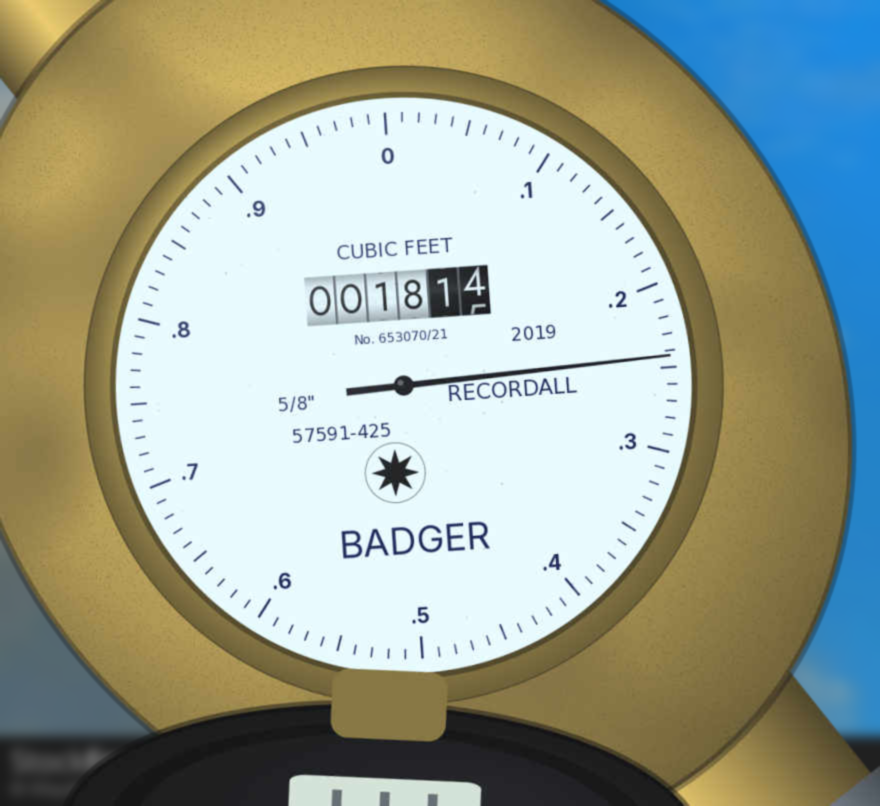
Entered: 1814.24 ft³
